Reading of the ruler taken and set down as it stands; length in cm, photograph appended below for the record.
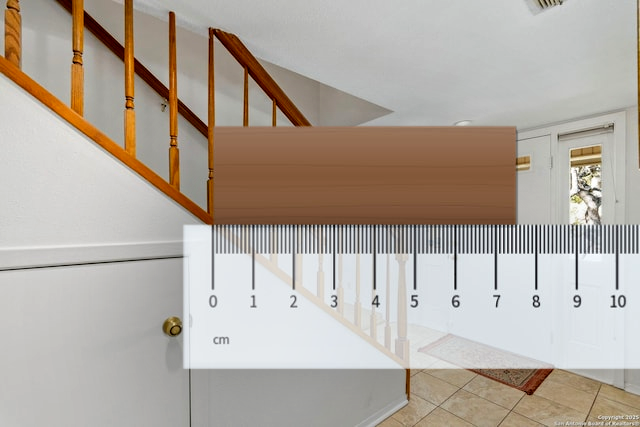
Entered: 7.5 cm
